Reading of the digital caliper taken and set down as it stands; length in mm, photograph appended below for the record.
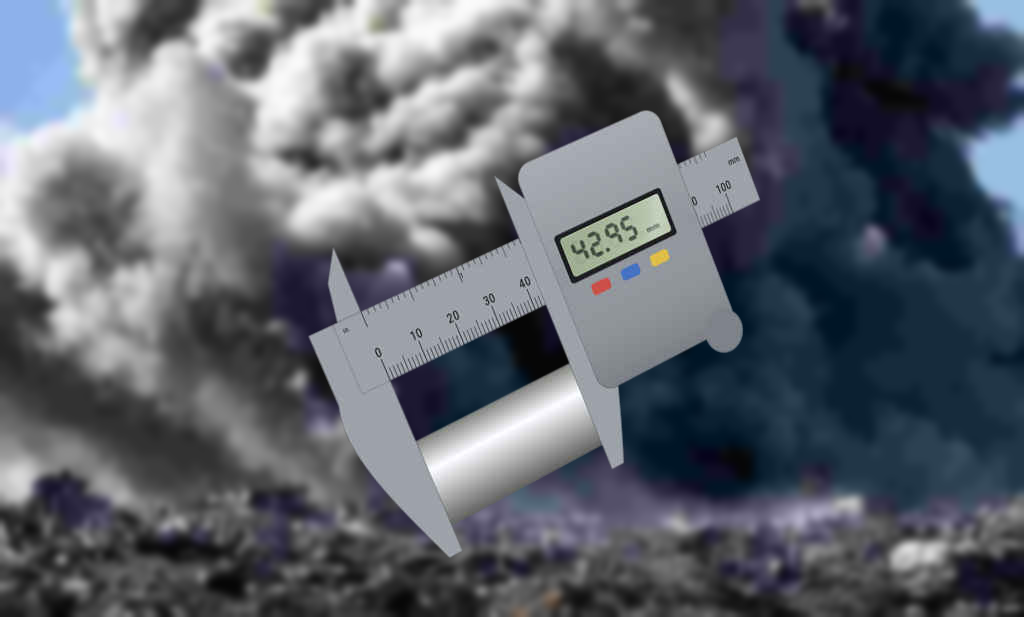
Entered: 42.95 mm
